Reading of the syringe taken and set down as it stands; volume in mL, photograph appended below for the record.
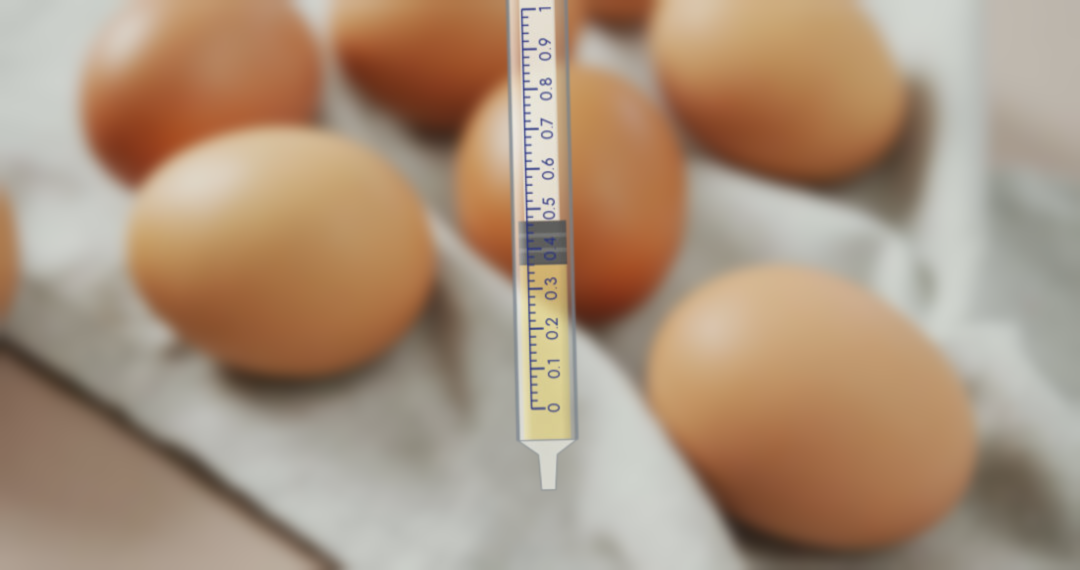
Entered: 0.36 mL
